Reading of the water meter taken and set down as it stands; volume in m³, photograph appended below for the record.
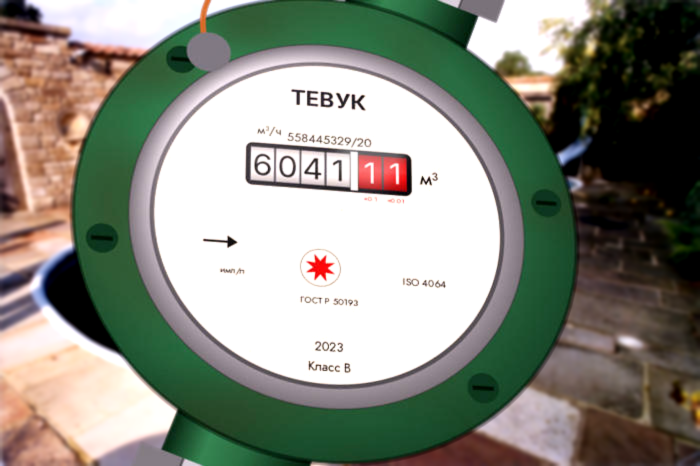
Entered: 6041.11 m³
